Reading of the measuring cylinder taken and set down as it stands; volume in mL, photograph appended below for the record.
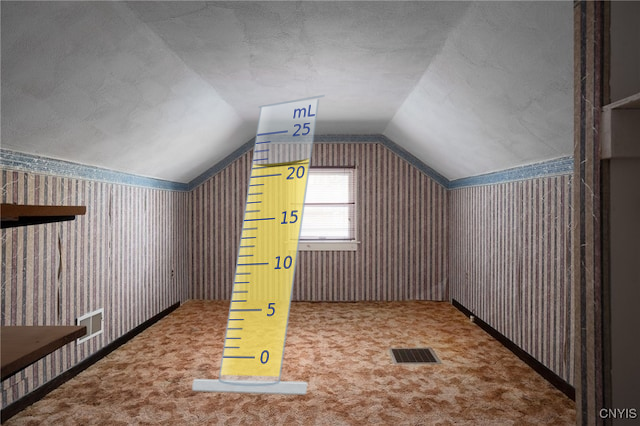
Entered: 21 mL
